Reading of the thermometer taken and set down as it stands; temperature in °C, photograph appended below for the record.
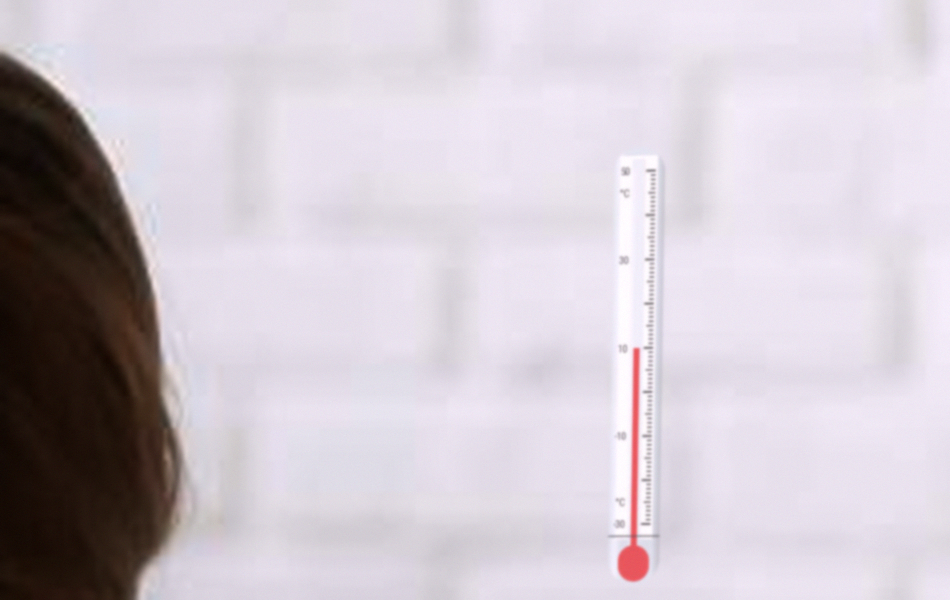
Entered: 10 °C
